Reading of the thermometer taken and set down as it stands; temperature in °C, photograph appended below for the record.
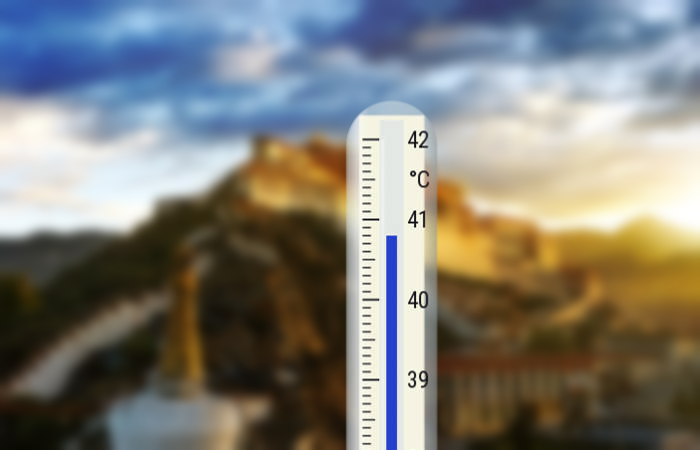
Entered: 40.8 °C
